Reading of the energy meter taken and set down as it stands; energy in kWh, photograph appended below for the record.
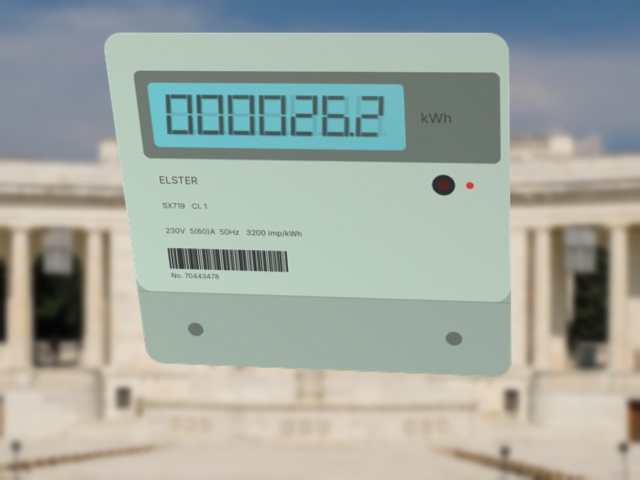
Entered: 26.2 kWh
